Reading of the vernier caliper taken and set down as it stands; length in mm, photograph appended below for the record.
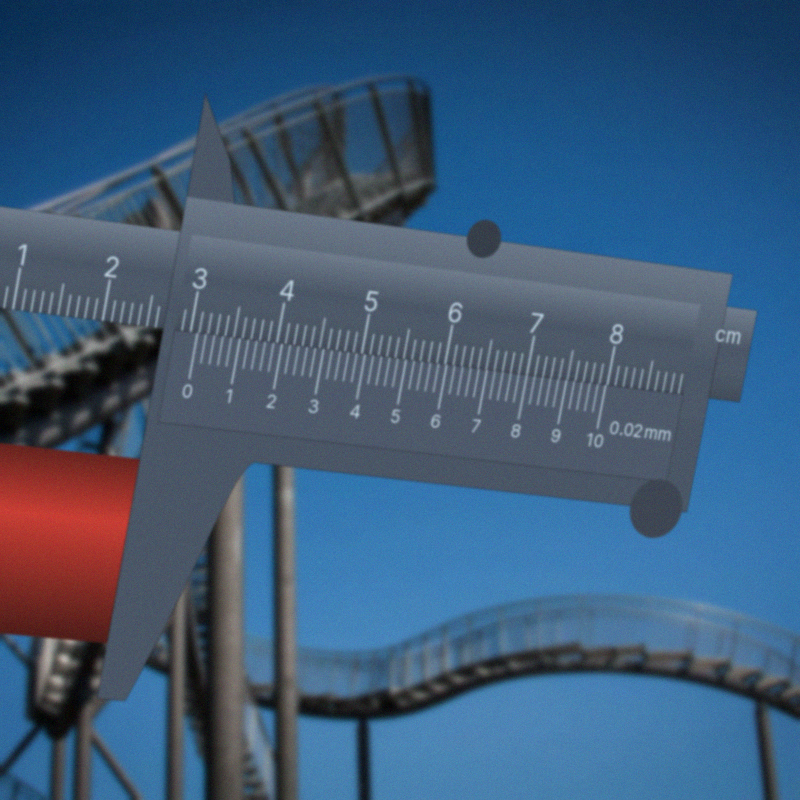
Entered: 30.8 mm
